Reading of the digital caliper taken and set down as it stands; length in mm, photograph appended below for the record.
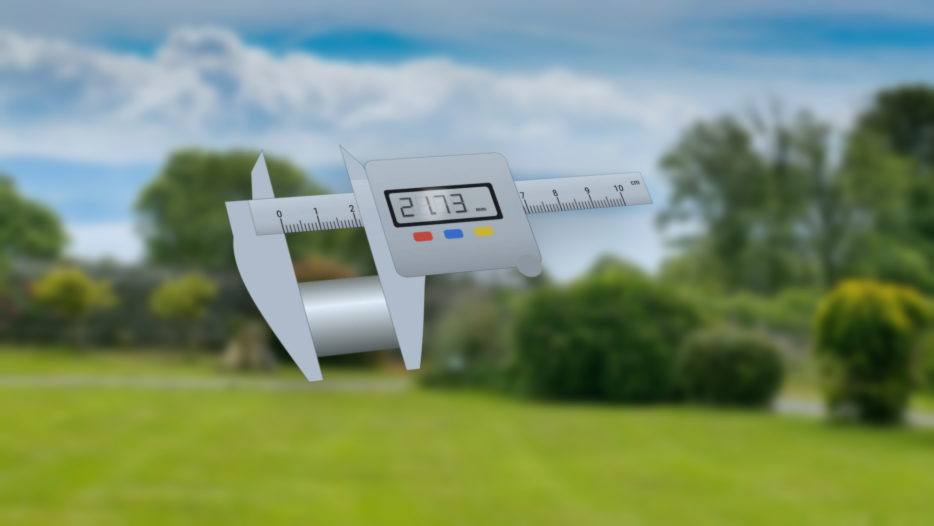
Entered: 21.73 mm
